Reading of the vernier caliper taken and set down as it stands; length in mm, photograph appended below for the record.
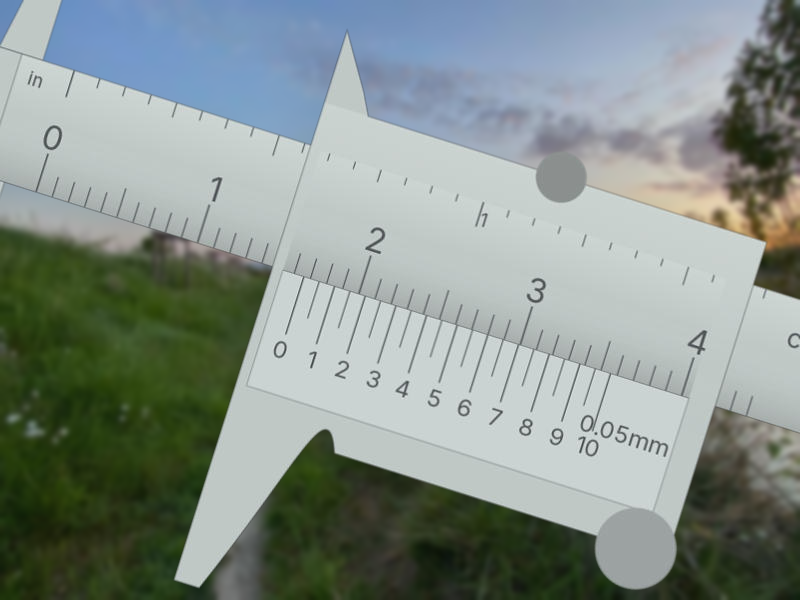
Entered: 16.6 mm
